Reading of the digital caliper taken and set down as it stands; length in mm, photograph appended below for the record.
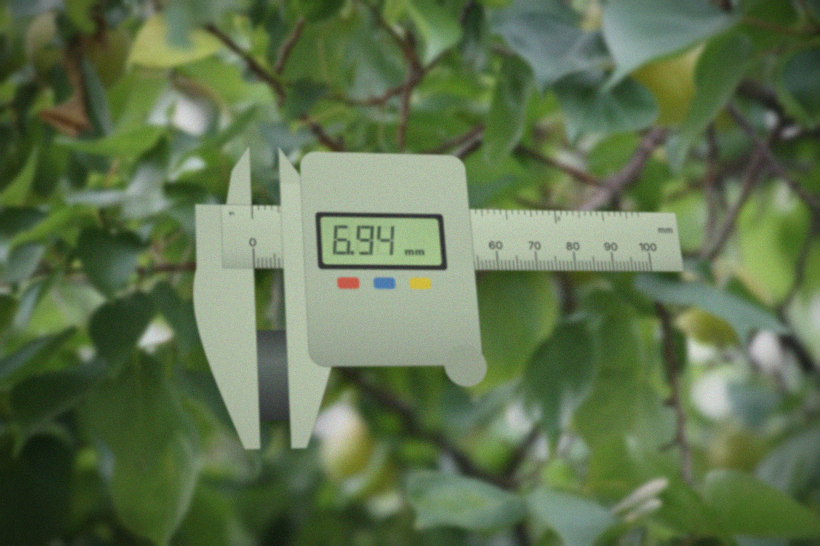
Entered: 6.94 mm
